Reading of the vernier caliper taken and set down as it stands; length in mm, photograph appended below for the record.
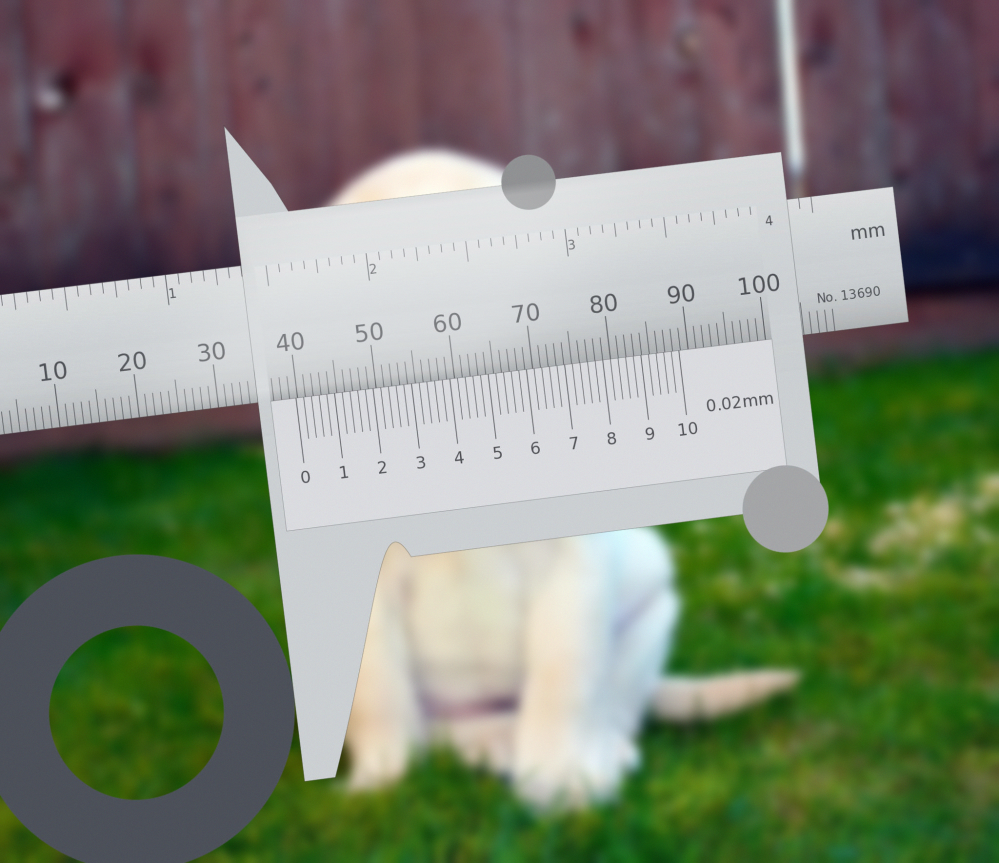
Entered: 39.8 mm
